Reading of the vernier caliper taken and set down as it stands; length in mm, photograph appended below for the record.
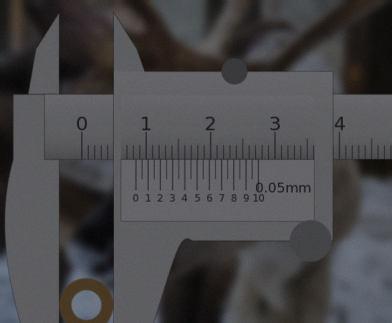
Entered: 8.4 mm
